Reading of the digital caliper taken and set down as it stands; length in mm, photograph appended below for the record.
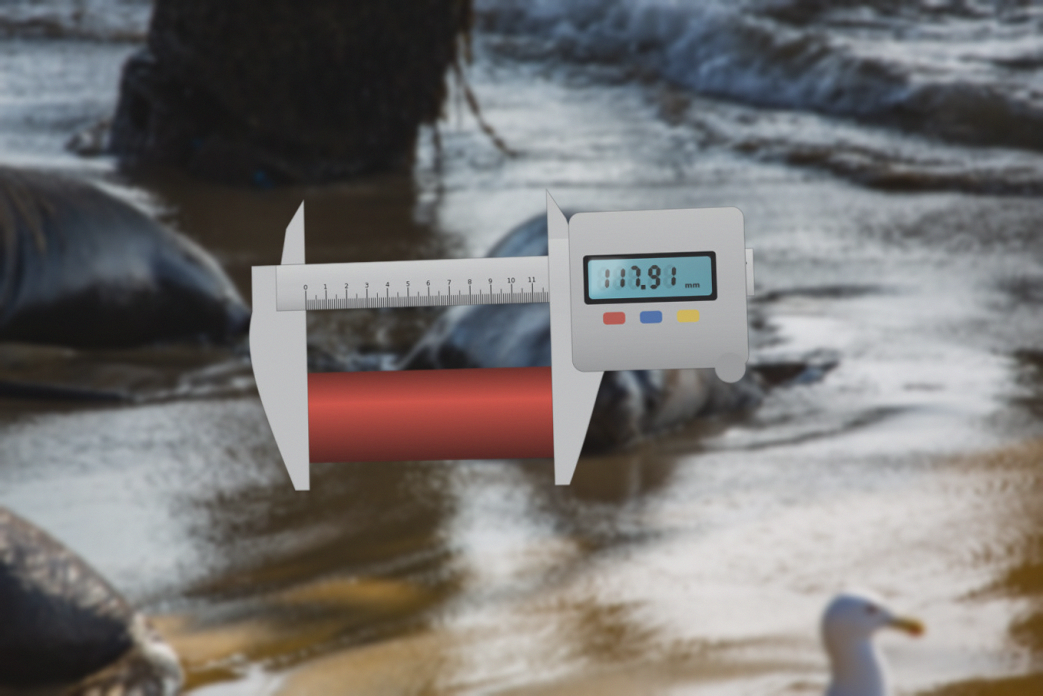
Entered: 117.91 mm
